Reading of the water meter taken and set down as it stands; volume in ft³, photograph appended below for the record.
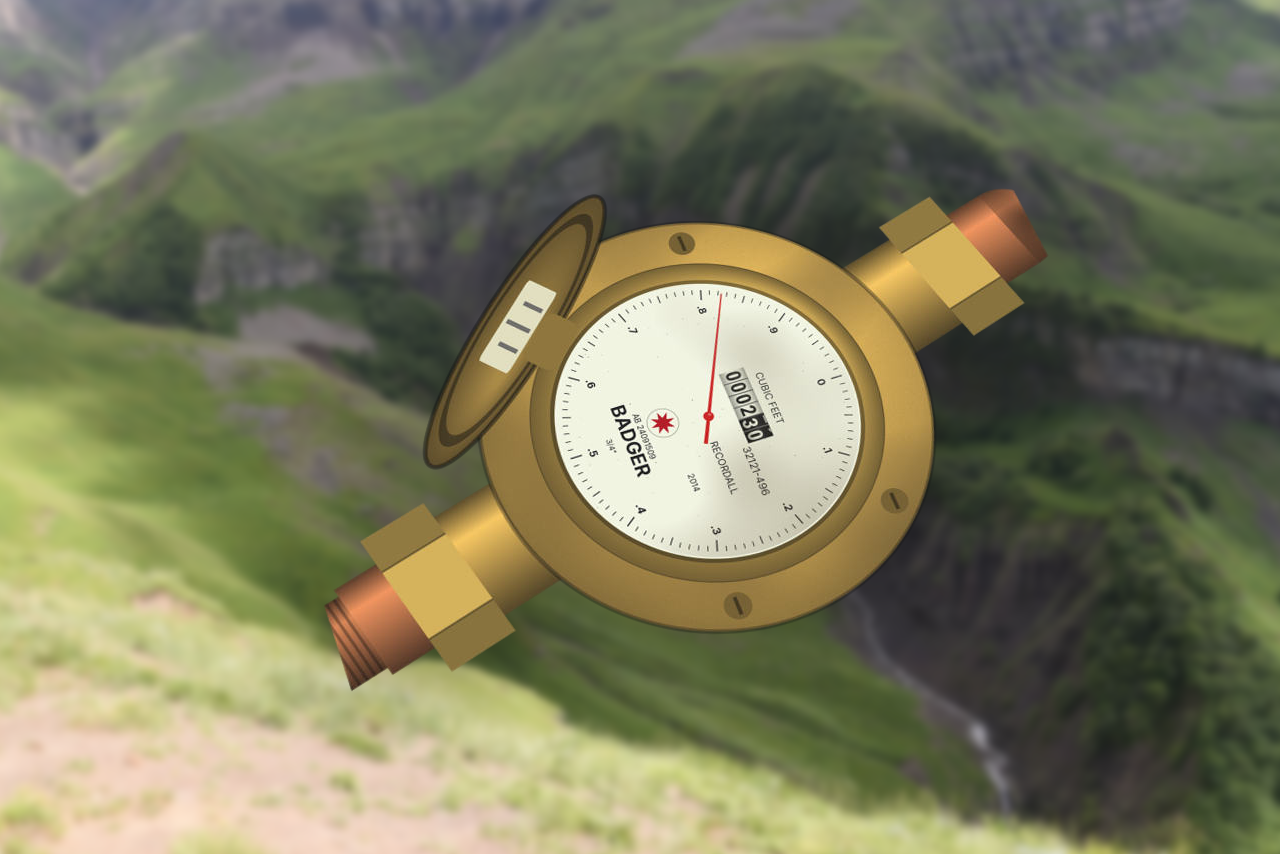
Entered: 229.82 ft³
